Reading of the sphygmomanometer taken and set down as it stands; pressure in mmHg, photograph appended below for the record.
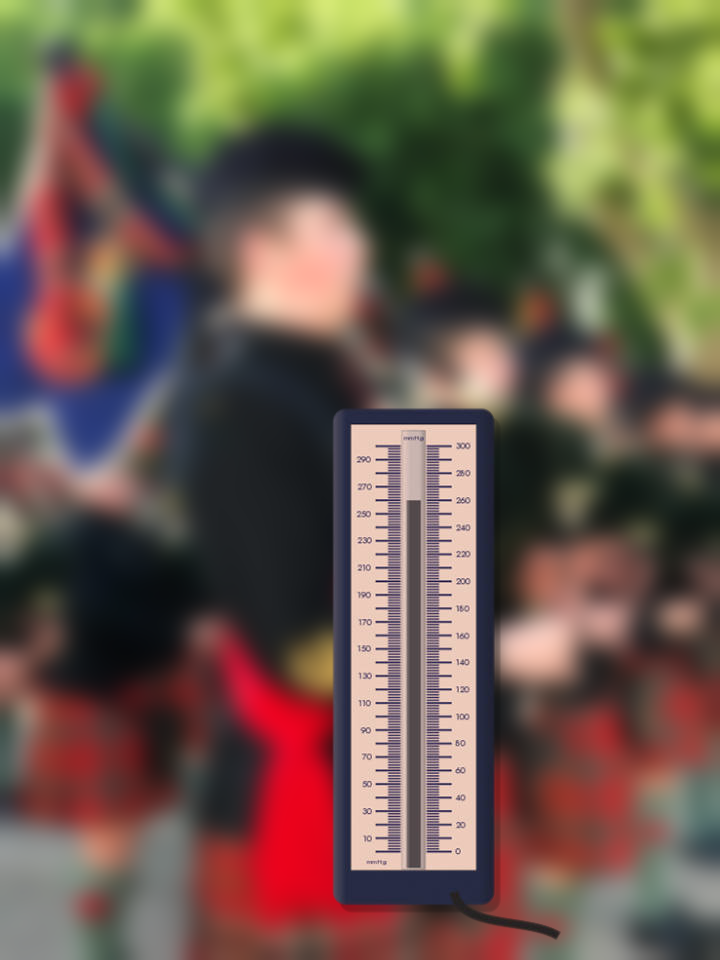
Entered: 260 mmHg
